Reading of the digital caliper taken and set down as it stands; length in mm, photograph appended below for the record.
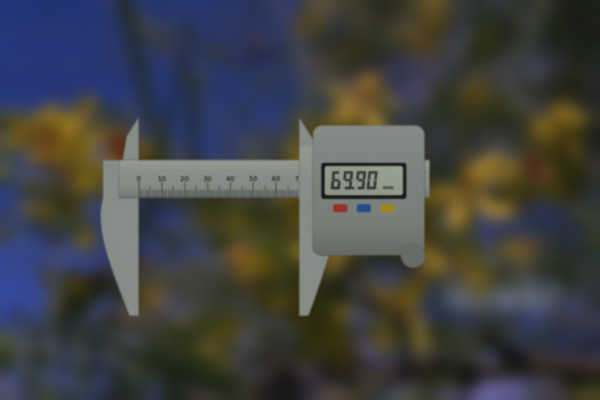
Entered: 69.90 mm
